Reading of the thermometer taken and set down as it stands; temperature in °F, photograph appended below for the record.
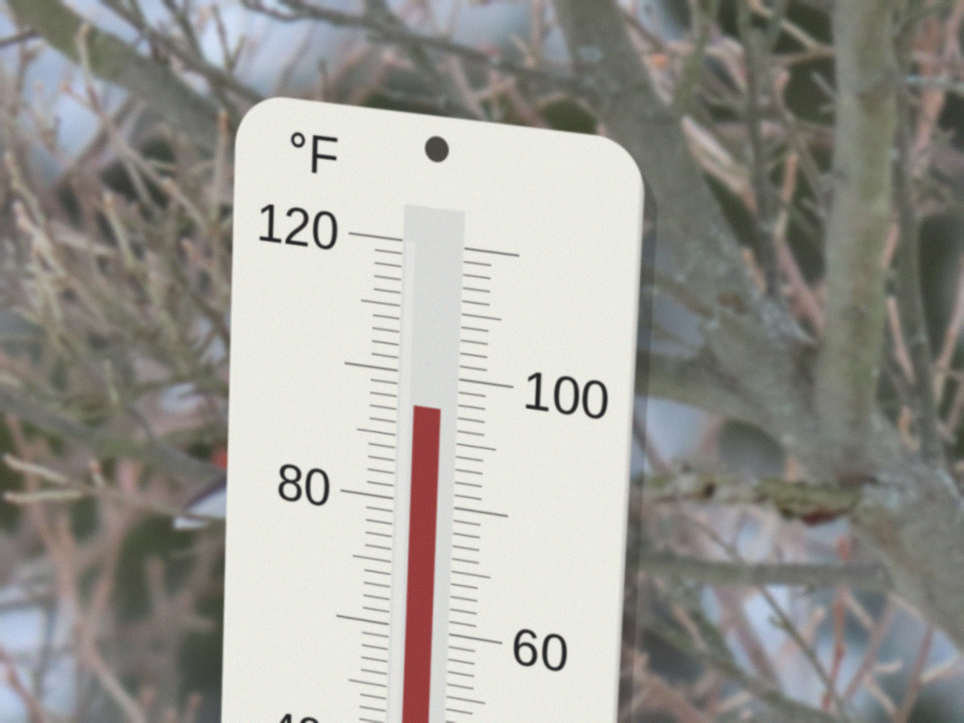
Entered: 95 °F
